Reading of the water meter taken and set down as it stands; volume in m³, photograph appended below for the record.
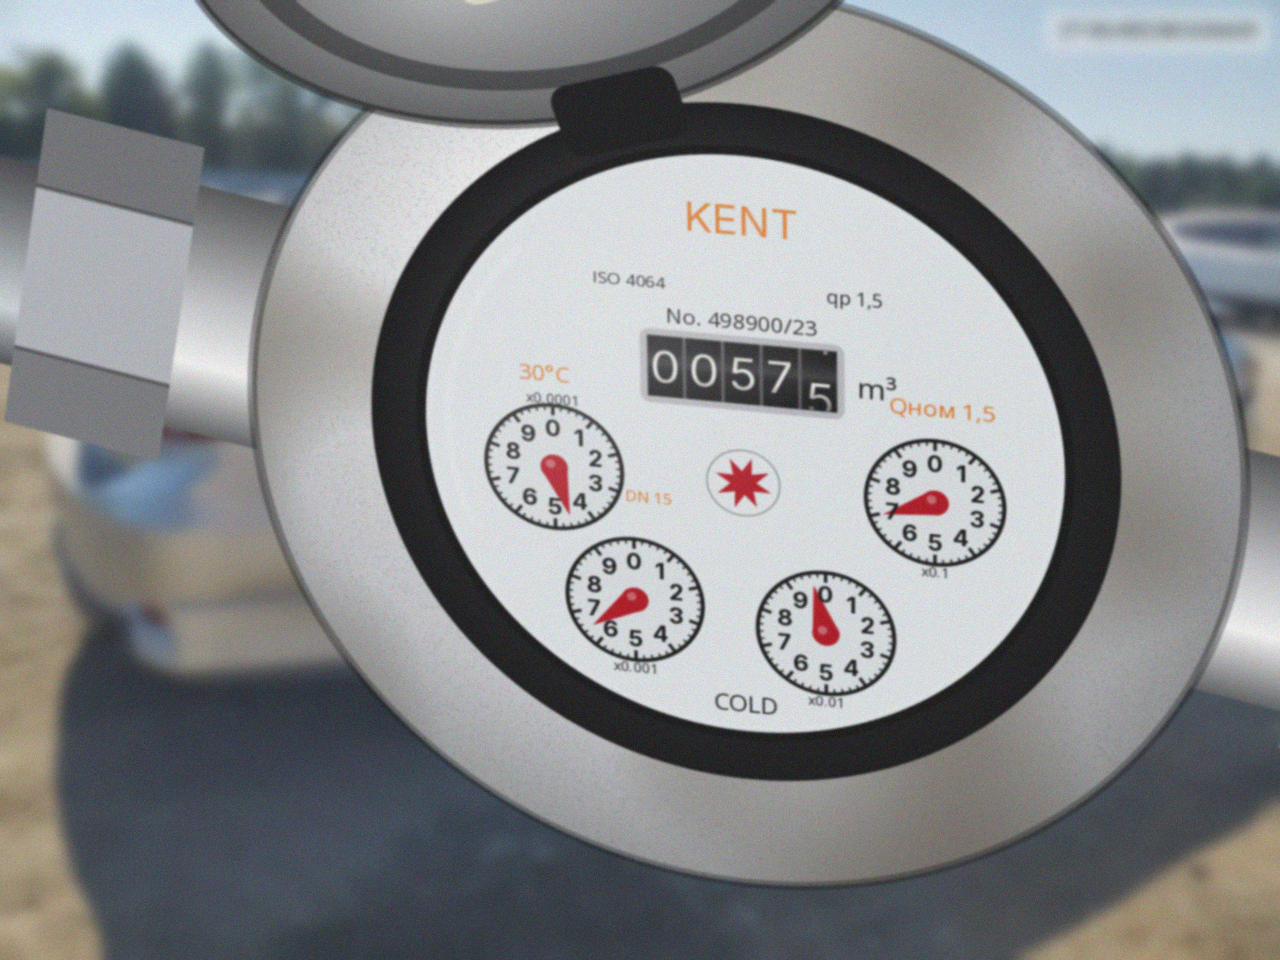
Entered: 574.6964 m³
